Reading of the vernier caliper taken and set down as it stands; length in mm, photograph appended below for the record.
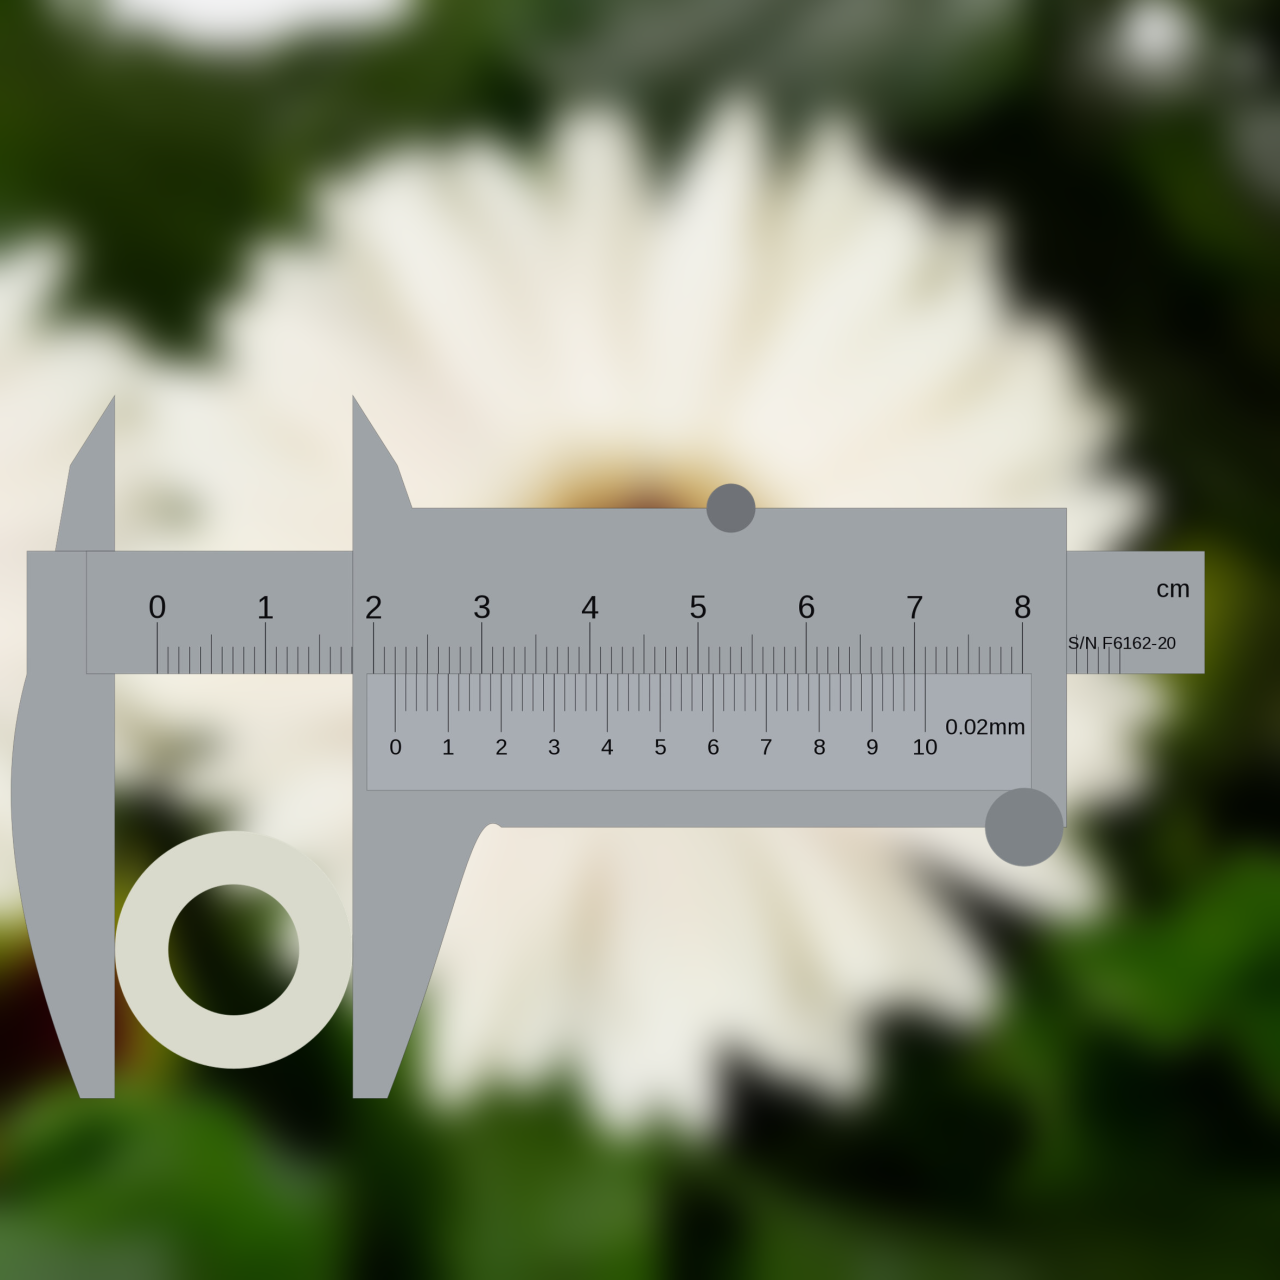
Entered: 22.0 mm
